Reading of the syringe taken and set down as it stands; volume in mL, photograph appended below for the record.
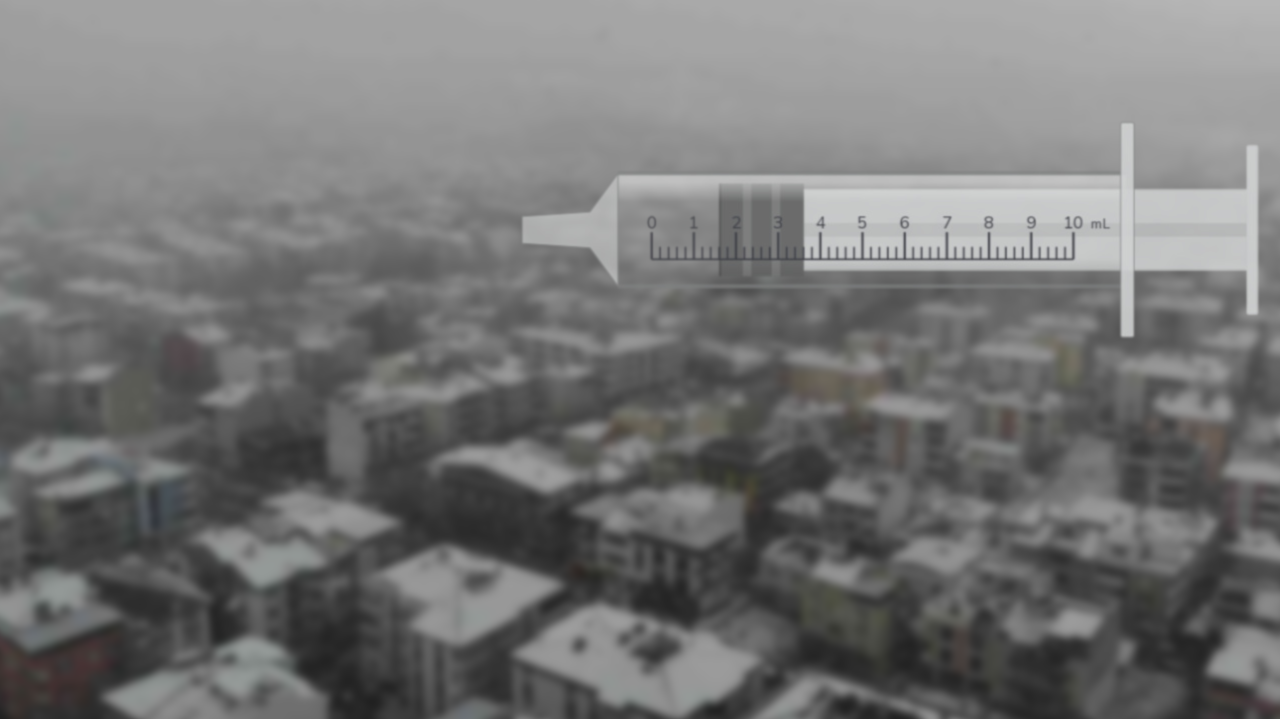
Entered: 1.6 mL
